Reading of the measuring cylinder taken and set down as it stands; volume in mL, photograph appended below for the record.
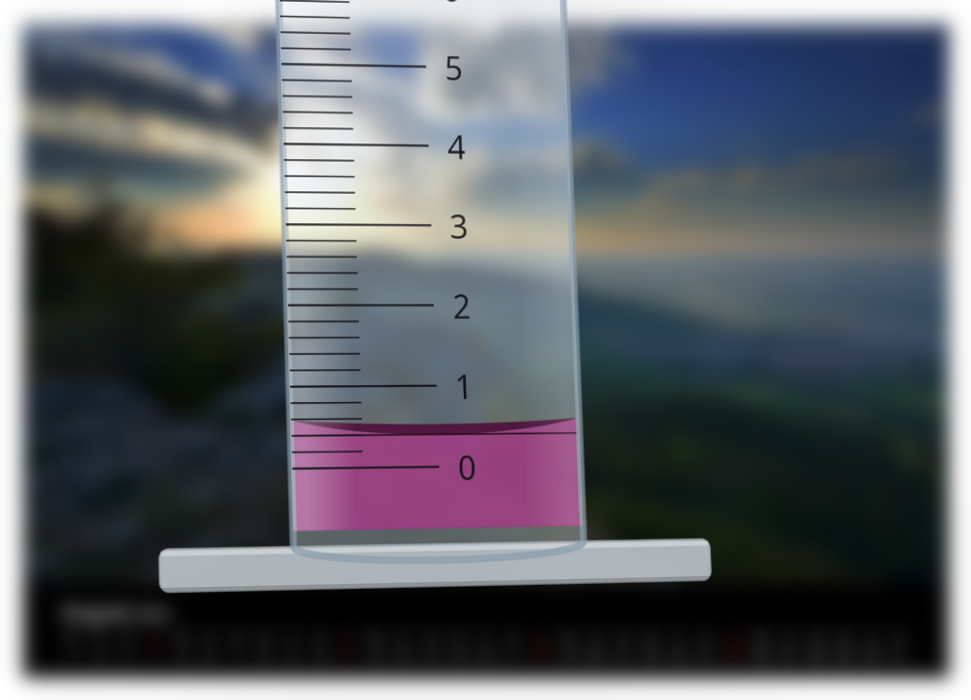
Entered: 0.4 mL
